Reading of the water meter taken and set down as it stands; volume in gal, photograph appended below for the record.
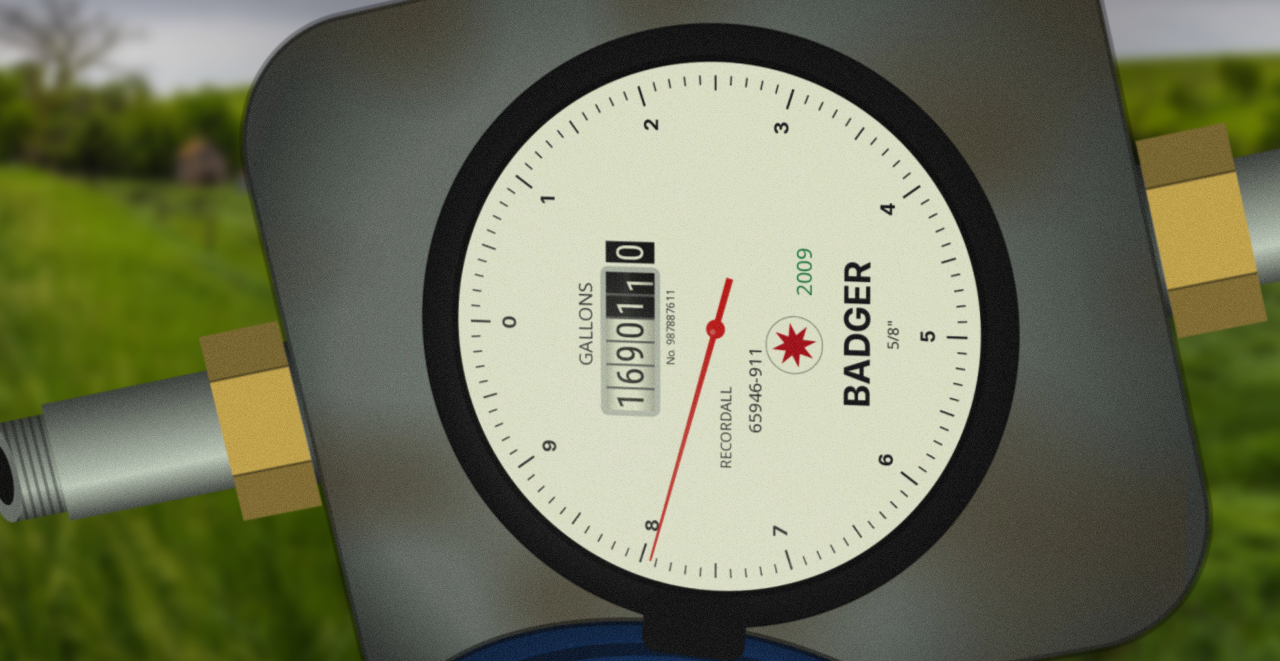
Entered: 1690107.9 gal
